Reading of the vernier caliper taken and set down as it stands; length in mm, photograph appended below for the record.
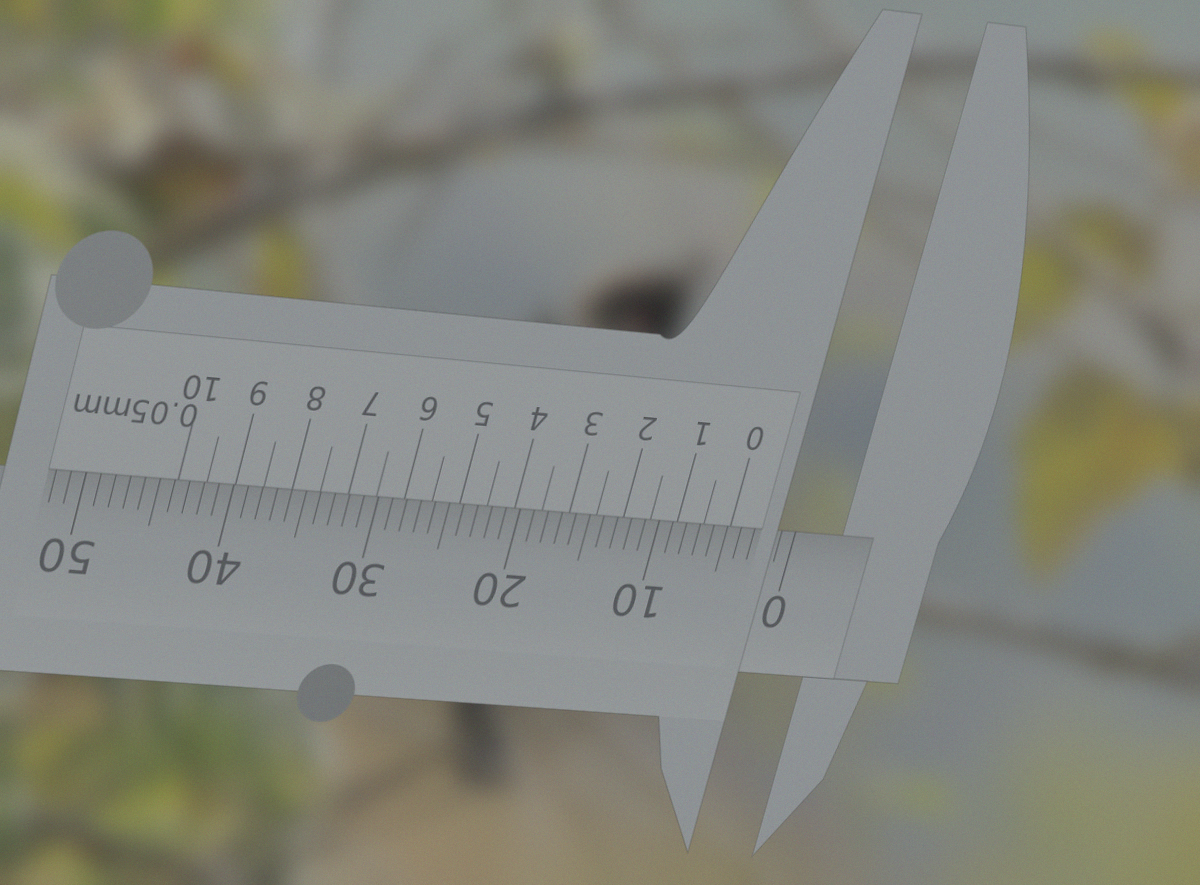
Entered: 4.8 mm
